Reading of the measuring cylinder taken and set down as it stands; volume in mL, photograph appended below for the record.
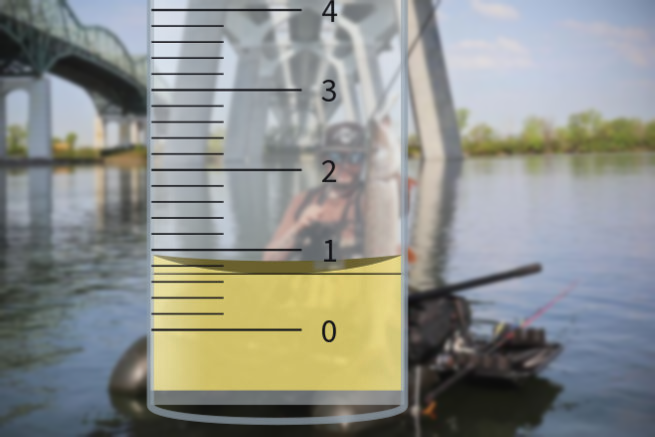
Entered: 0.7 mL
